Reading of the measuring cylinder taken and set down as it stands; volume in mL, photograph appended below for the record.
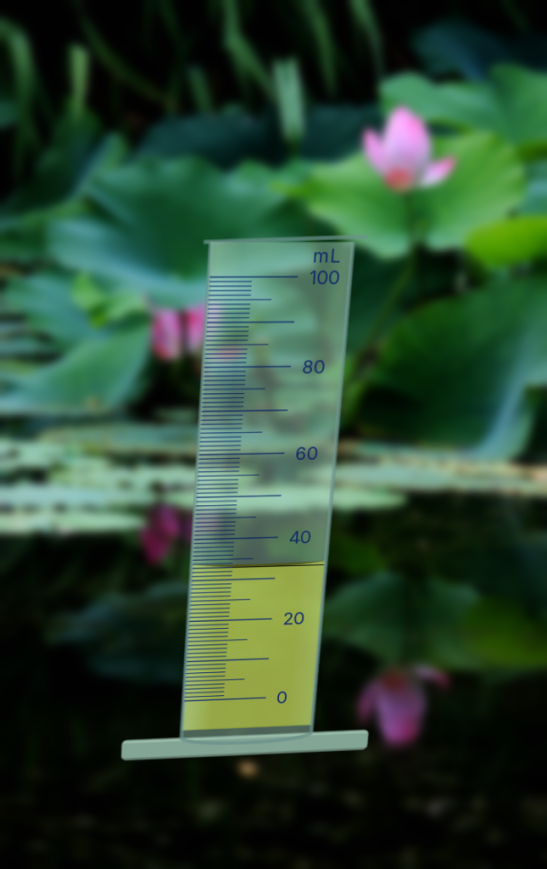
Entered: 33 mL
